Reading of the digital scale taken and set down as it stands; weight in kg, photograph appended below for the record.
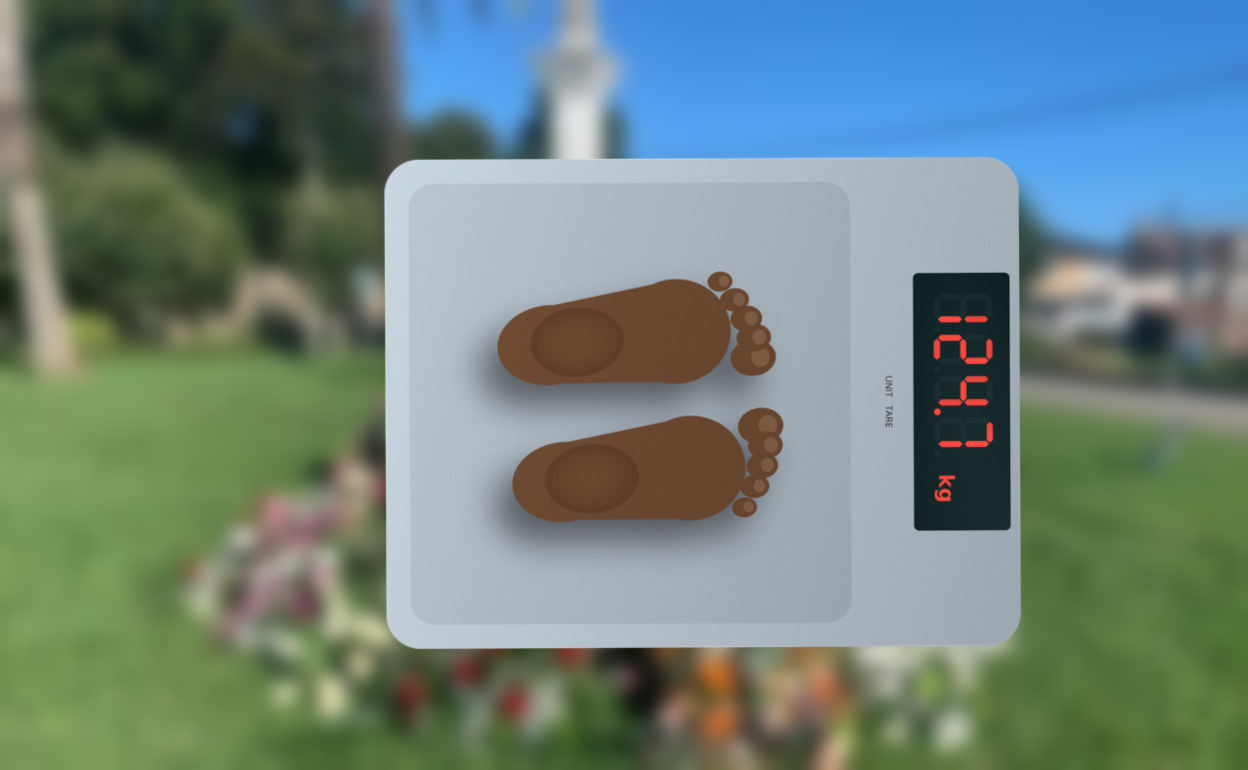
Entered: 124.7 kg
